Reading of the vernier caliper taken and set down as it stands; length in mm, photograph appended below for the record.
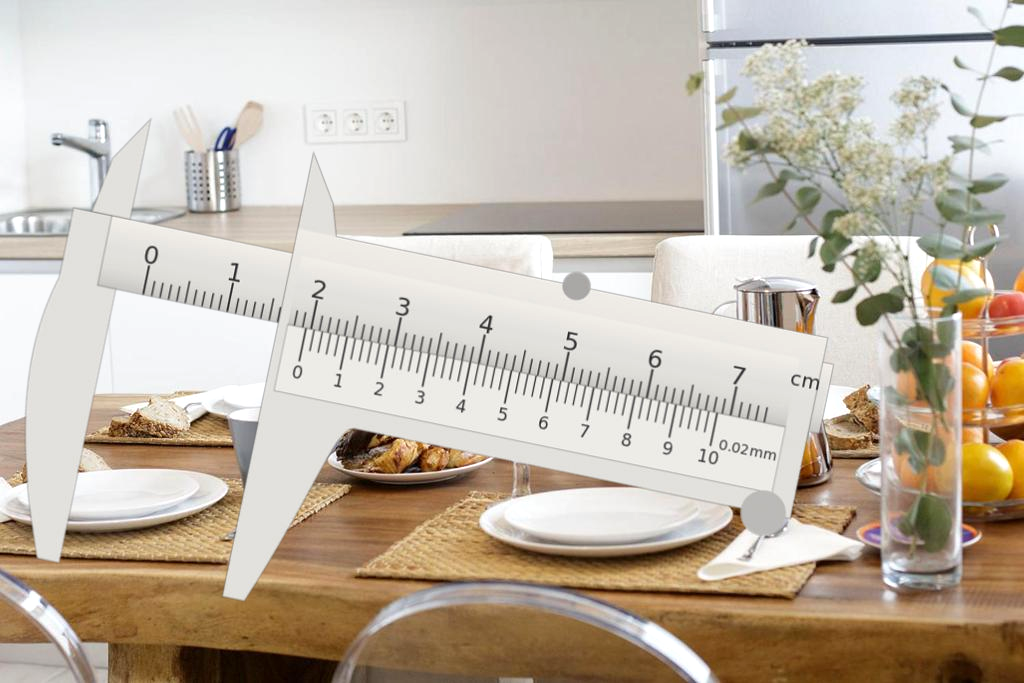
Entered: 19.4 mm
